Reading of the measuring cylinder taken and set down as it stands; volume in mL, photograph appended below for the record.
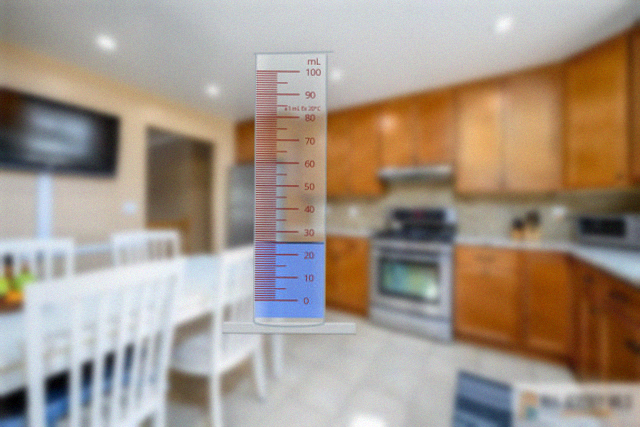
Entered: 25 mL
